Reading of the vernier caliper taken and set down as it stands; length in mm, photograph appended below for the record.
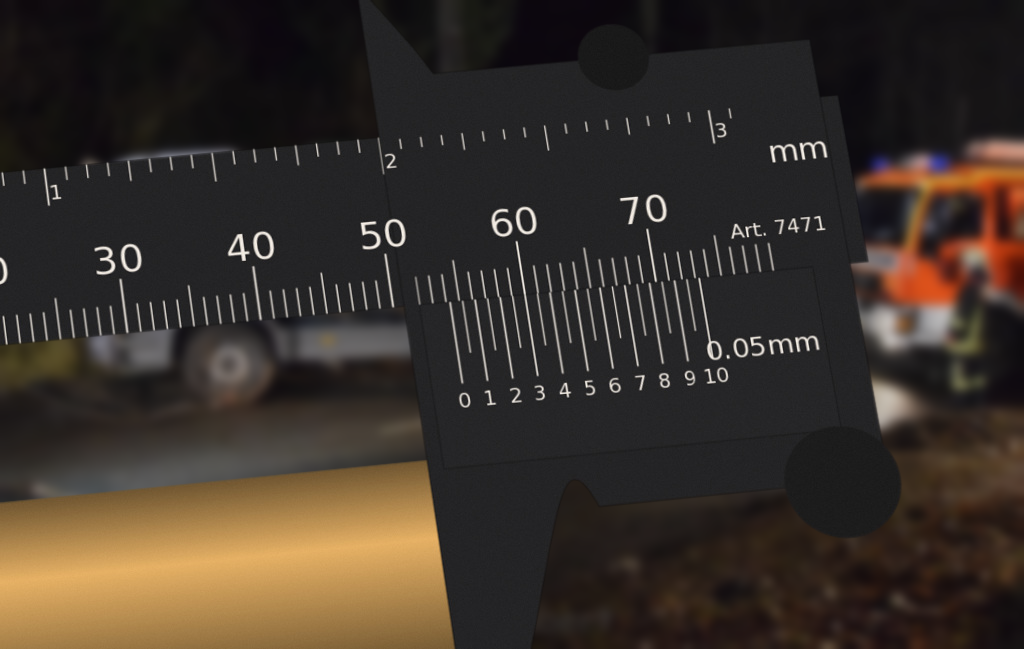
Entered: 54.3 mm
